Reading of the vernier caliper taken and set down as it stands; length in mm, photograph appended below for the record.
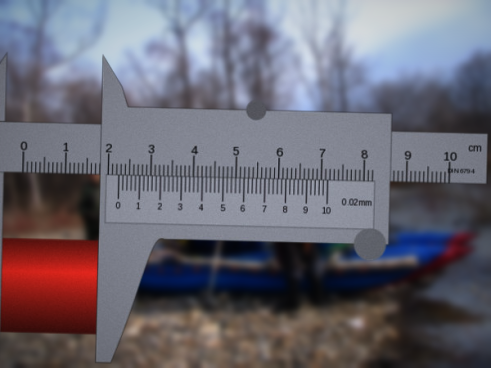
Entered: 22.5 mm
